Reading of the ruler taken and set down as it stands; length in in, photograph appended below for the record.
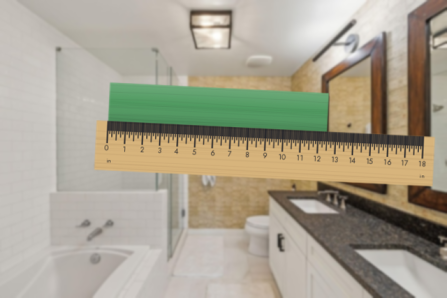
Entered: 12.5 in
